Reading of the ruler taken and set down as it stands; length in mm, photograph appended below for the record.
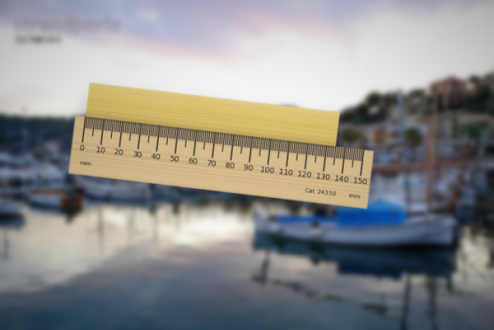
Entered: 135 mm
